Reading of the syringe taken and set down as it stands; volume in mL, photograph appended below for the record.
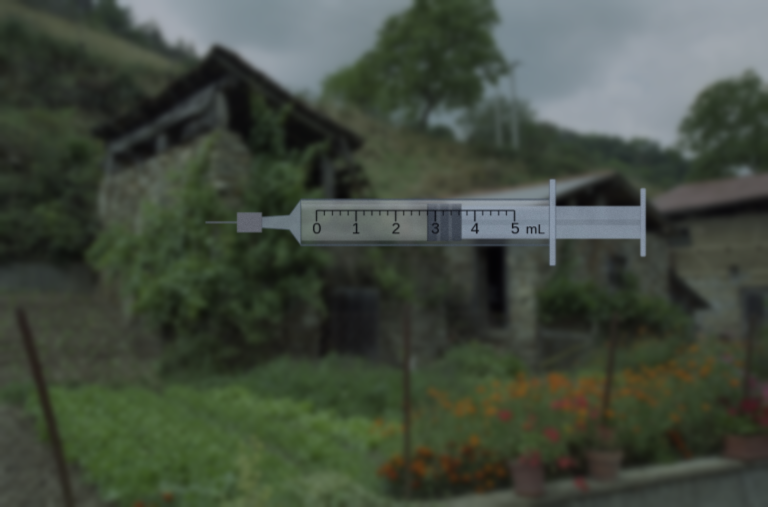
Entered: 2.8 mL
